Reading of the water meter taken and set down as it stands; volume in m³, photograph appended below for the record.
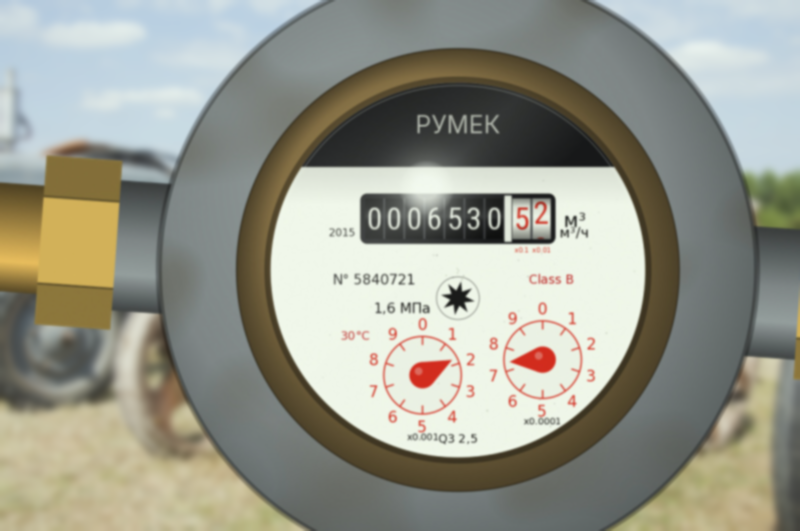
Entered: 6530.5217 m³
